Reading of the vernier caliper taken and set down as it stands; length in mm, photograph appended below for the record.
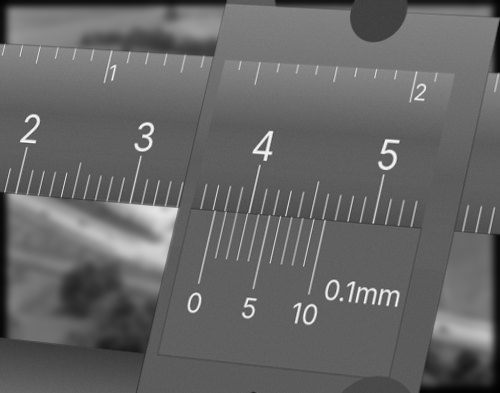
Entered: 37.2 mm
